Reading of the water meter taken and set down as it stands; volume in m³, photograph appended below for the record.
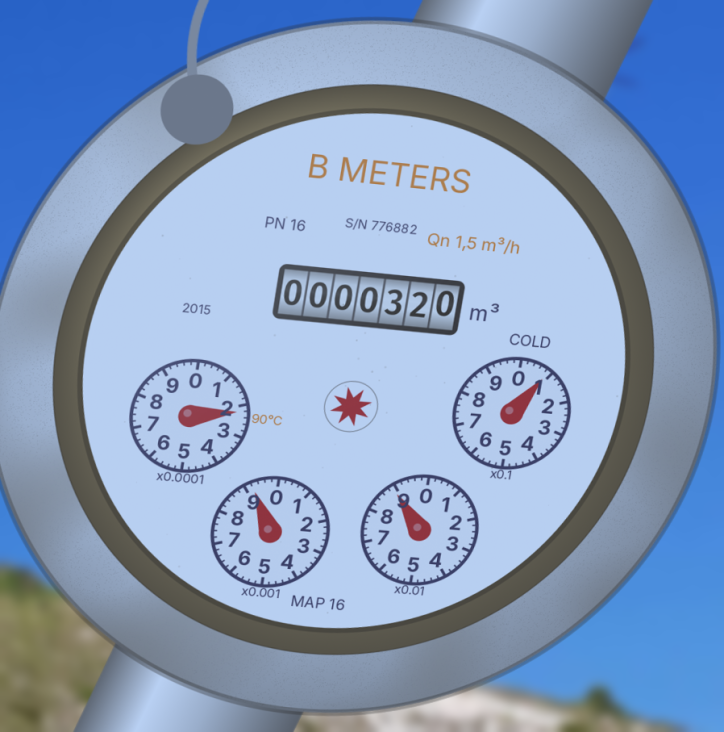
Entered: 320.0892 m³
